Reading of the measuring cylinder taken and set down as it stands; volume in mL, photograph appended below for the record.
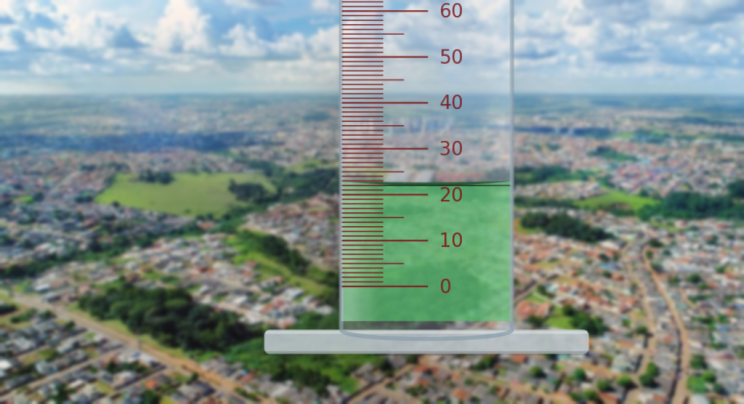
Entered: 22 mL
